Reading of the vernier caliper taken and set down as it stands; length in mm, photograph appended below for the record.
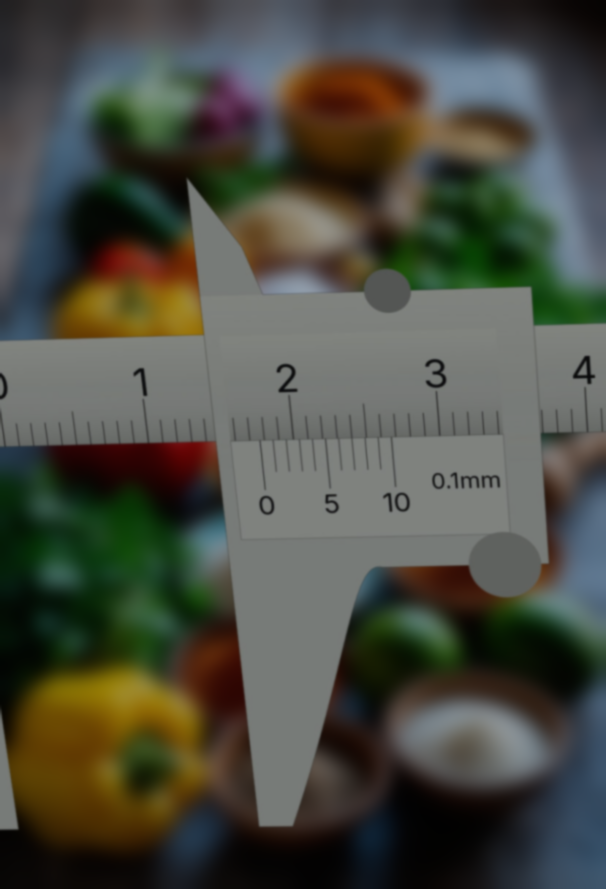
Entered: 17.7 mm
